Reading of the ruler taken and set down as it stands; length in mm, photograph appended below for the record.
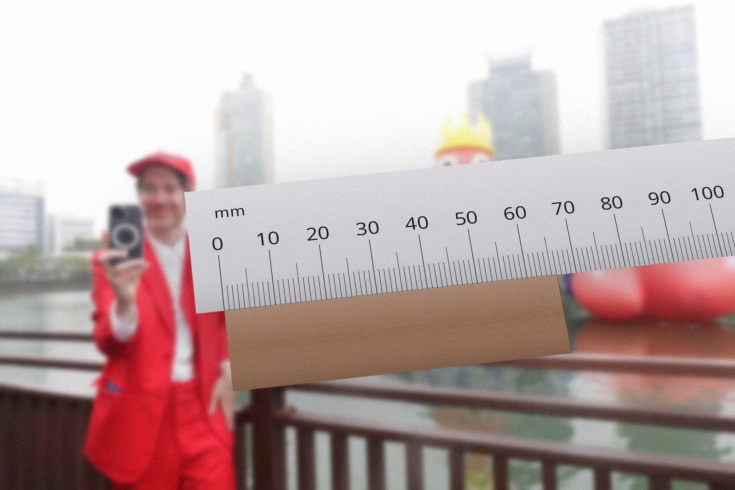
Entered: 66 mm
